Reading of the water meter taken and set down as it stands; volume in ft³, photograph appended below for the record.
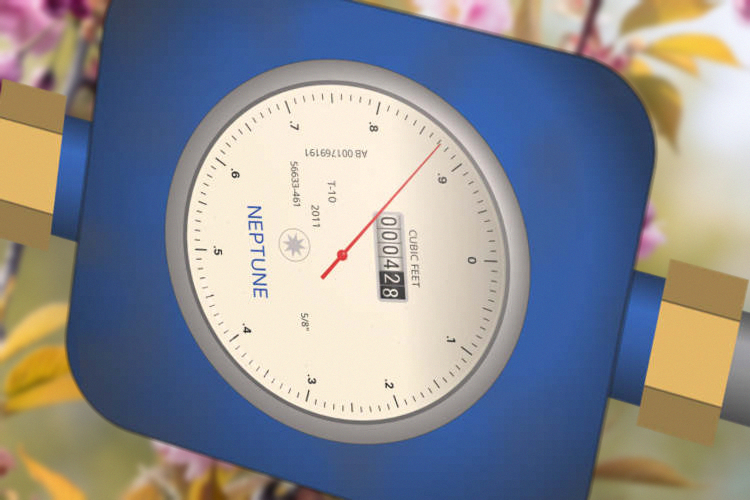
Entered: 427.87 ft³
